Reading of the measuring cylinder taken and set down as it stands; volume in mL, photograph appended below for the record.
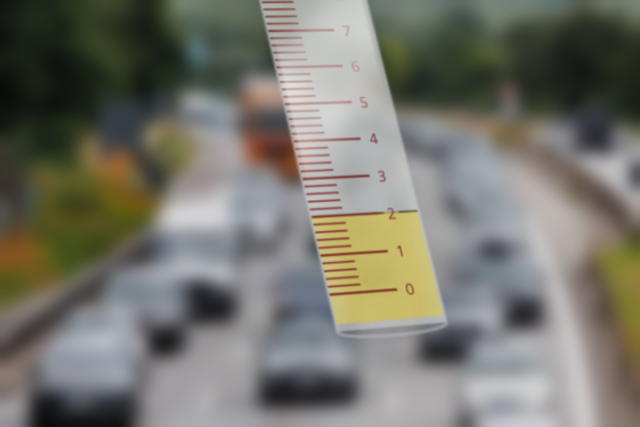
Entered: 2 mL
